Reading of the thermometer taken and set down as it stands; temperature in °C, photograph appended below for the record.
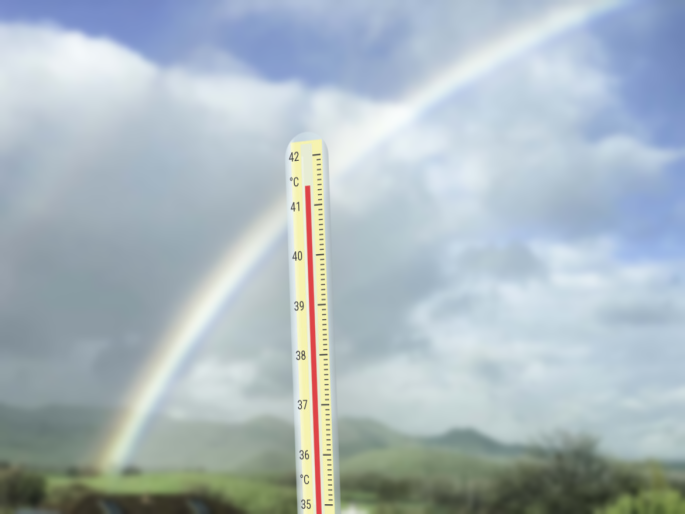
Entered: 41.4 °C
